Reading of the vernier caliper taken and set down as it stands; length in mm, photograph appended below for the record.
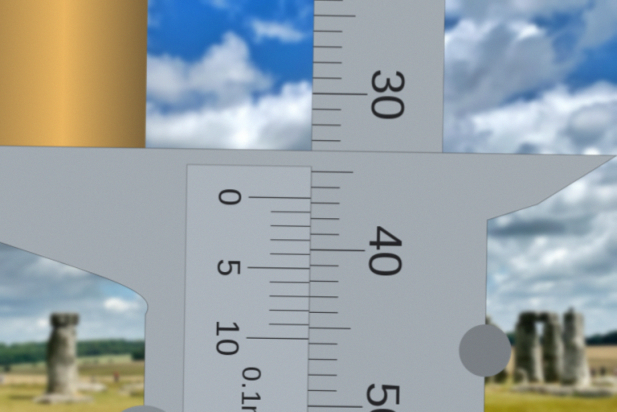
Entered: 36.7 mm
